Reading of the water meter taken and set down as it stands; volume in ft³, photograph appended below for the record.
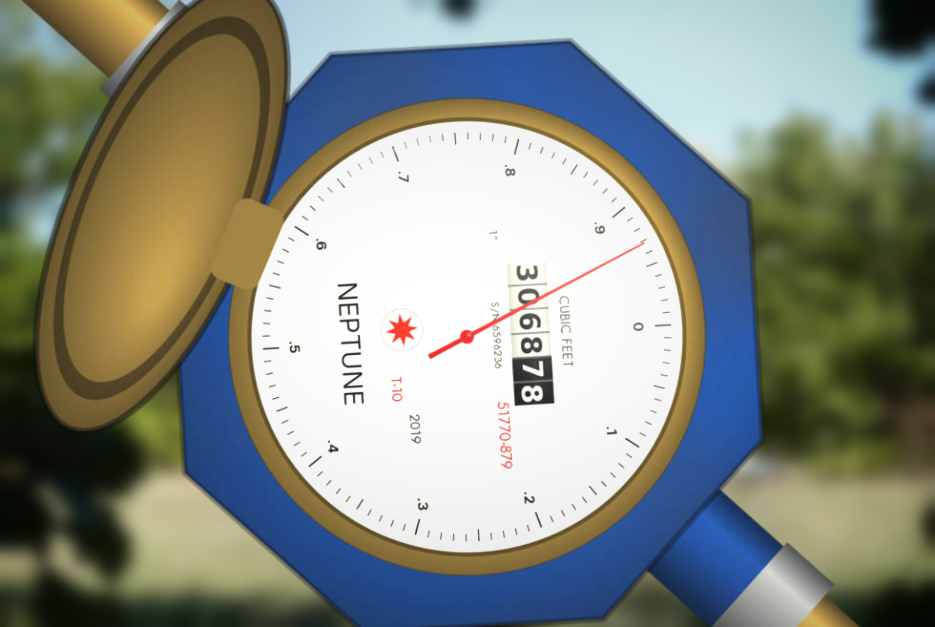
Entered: 306877.93 ft³
